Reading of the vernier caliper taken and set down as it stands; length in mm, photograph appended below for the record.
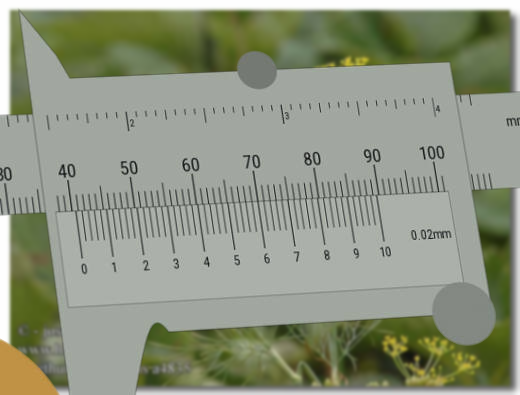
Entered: 40.6 mm
